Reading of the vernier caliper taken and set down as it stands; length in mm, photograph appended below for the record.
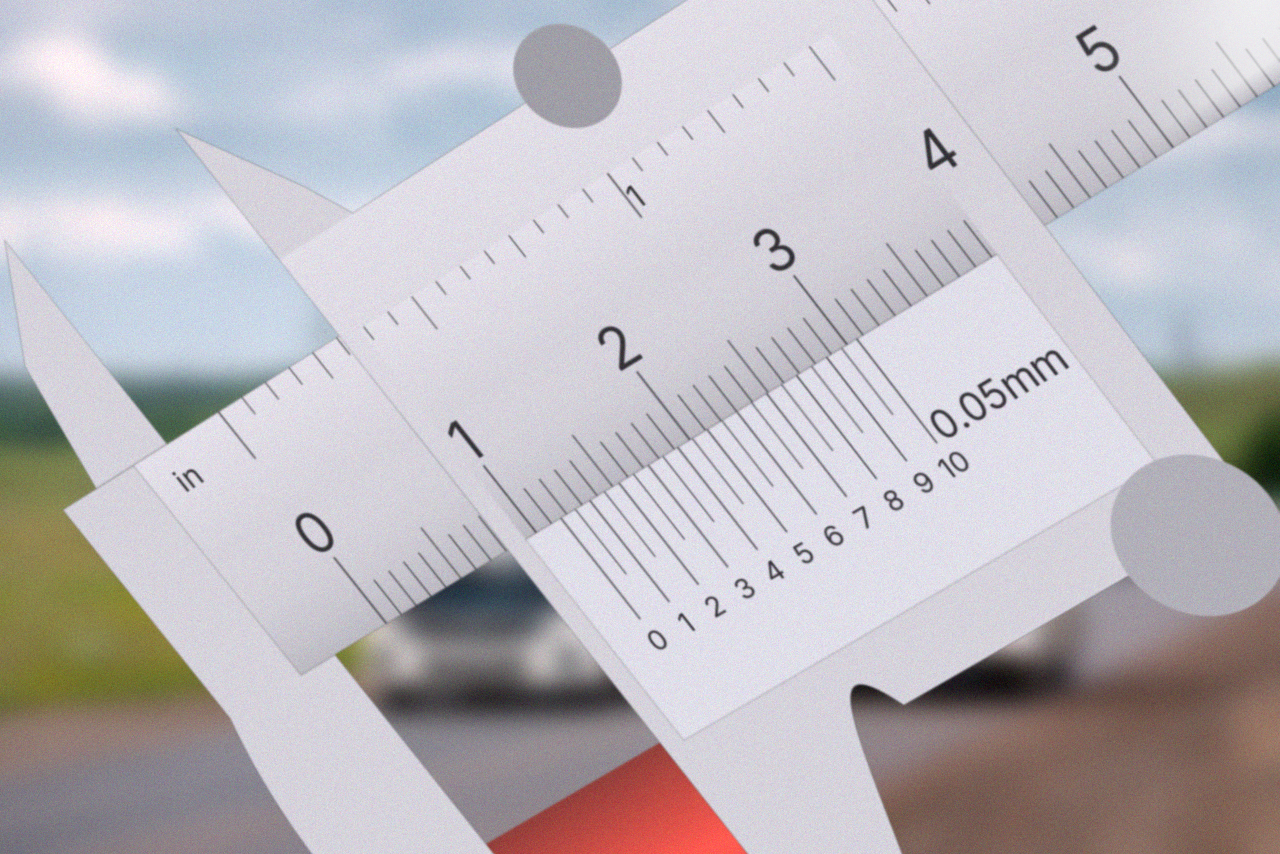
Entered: 11.6 mm
